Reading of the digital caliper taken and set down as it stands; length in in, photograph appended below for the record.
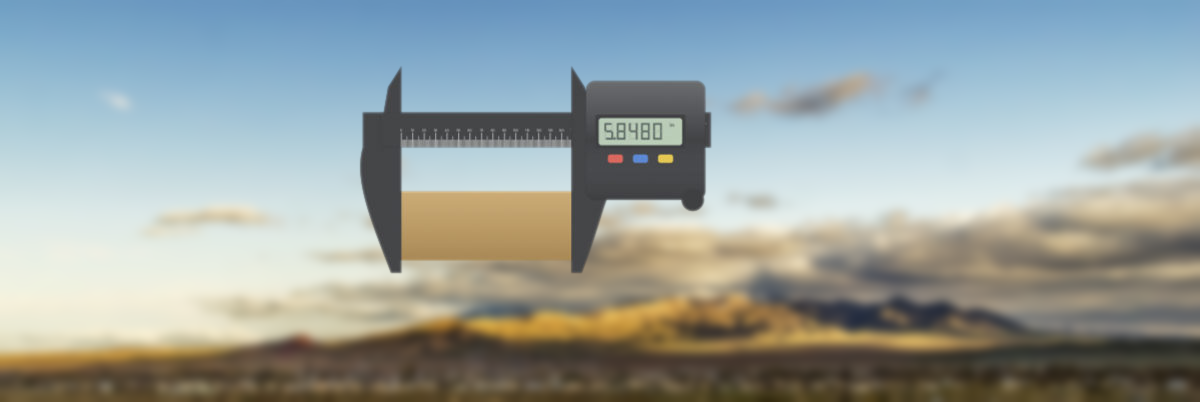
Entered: 5.8480 in
